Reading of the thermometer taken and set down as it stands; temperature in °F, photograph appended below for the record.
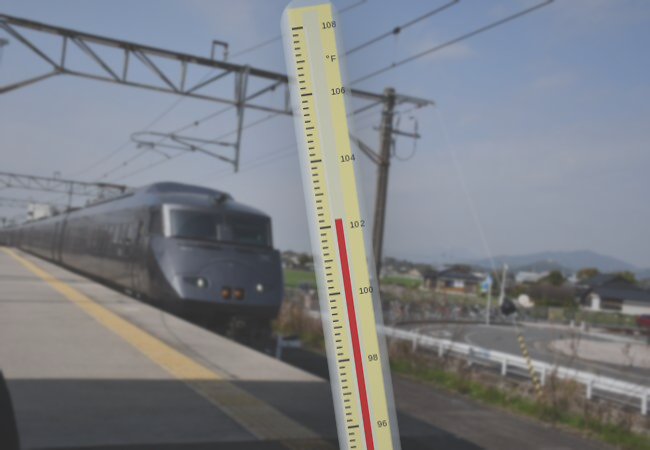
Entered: 102.2 °F
